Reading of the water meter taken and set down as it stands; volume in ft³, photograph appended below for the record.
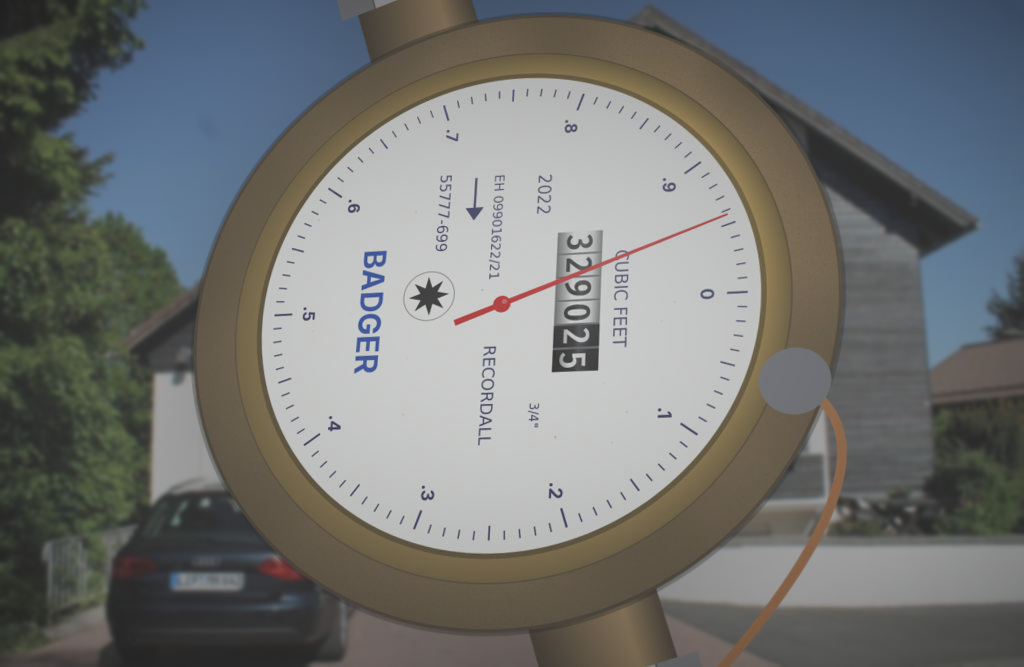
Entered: 329024.94 ft³
